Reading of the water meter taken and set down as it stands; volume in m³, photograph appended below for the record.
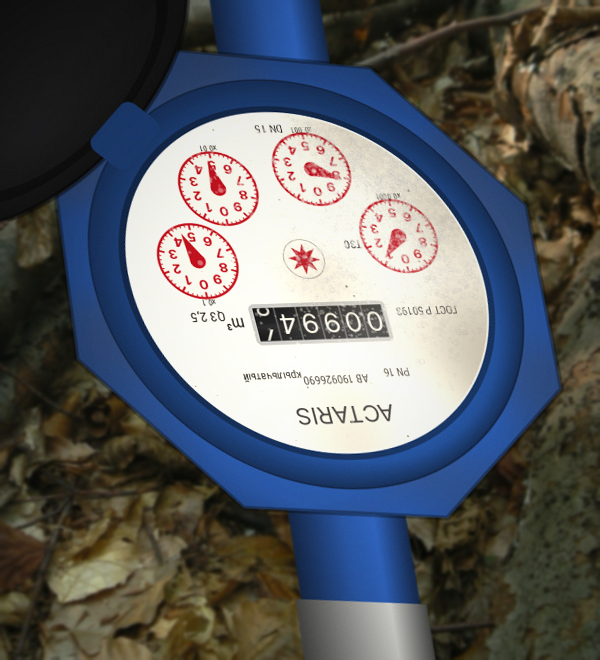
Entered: 9947.4481 m³
